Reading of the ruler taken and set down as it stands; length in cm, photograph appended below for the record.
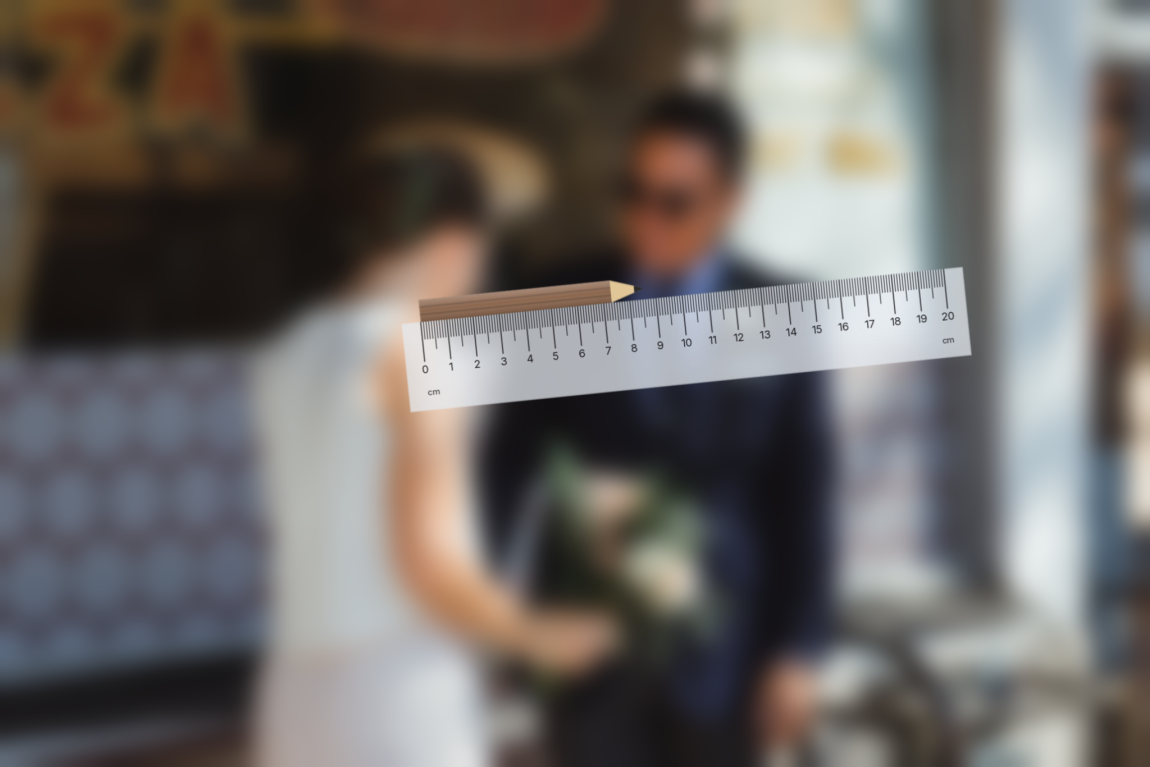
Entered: 8.5 cm
